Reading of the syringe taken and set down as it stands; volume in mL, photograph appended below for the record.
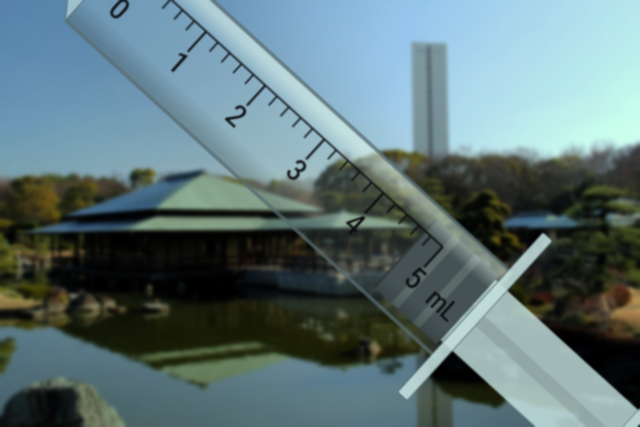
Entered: 4.7 mL
